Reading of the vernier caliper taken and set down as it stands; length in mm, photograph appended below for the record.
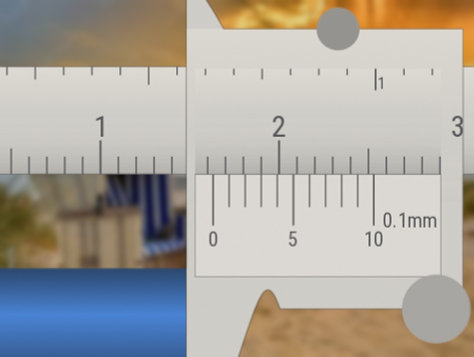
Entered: 16.3 mm
